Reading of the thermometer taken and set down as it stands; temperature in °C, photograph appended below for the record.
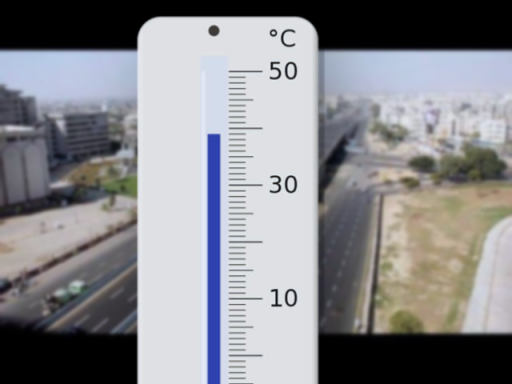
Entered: 39 °C
